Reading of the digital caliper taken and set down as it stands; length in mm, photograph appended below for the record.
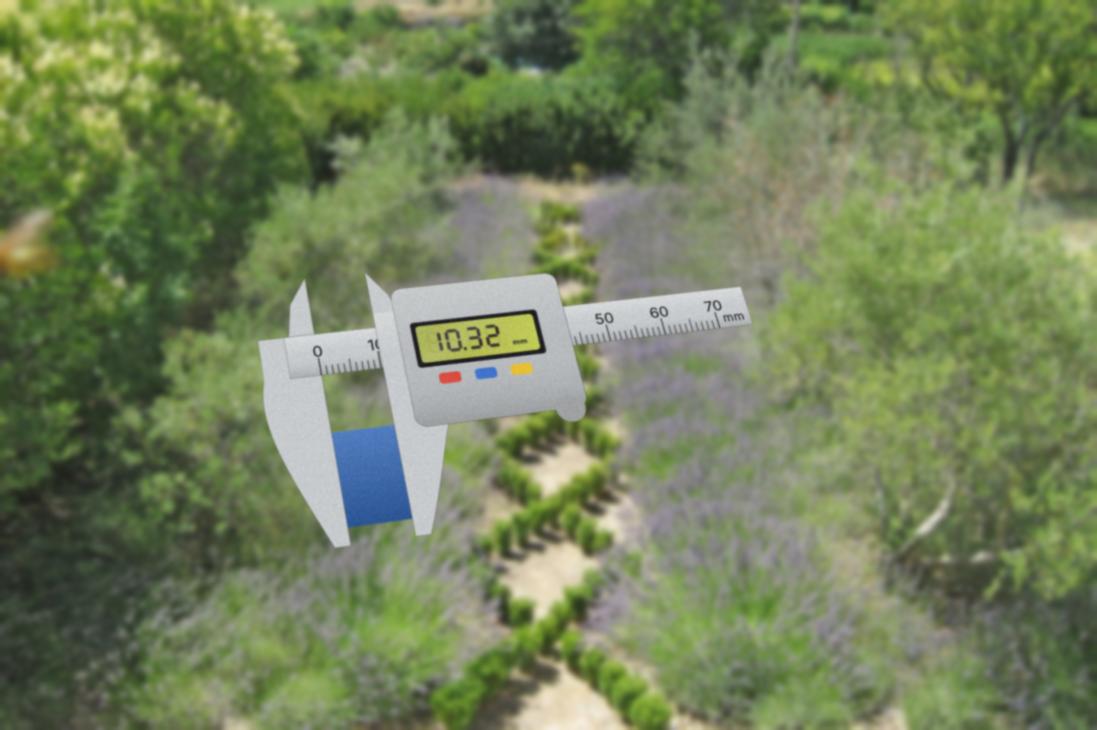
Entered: 10.32 mm
